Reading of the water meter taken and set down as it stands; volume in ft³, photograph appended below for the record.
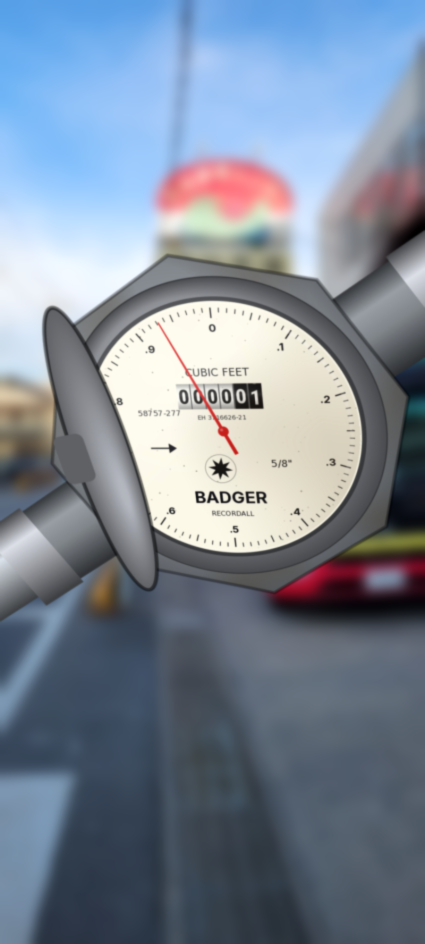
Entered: 0.93 ft³
